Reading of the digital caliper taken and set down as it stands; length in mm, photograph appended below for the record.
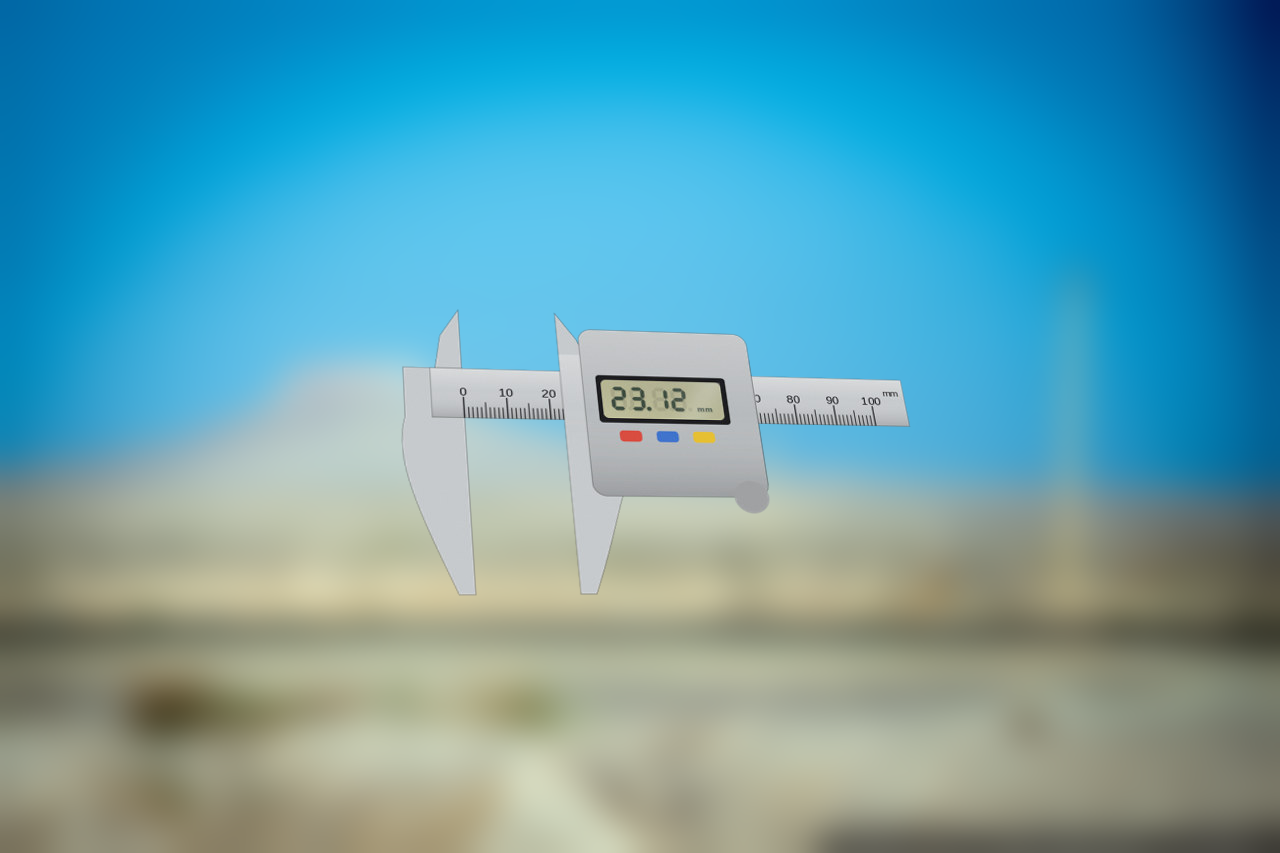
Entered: 23.12 mm
